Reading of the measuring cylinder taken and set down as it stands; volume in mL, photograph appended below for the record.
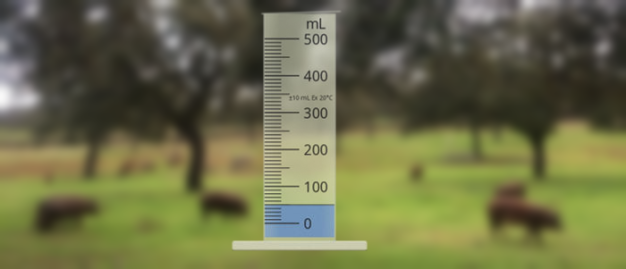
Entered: 50 mL
